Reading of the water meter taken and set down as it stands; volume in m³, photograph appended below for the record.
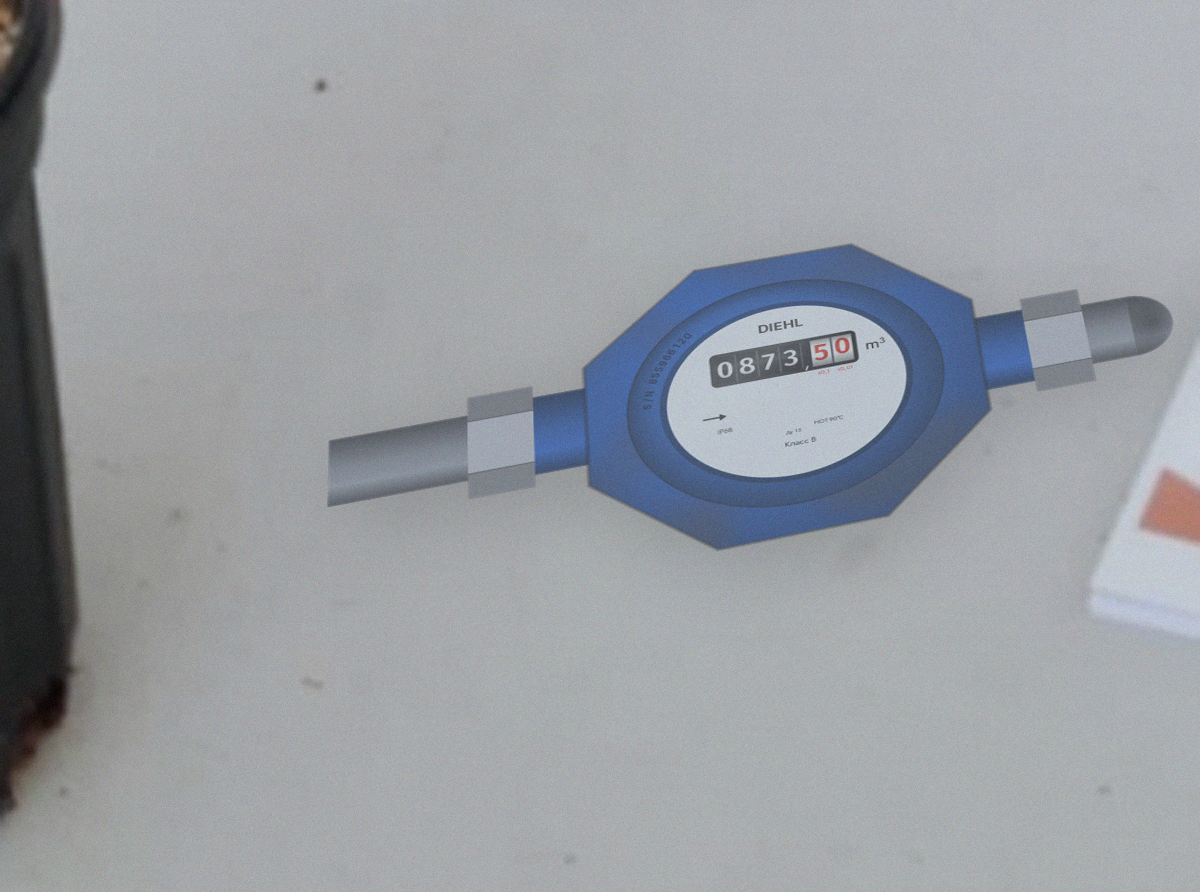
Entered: 873.50 m³
